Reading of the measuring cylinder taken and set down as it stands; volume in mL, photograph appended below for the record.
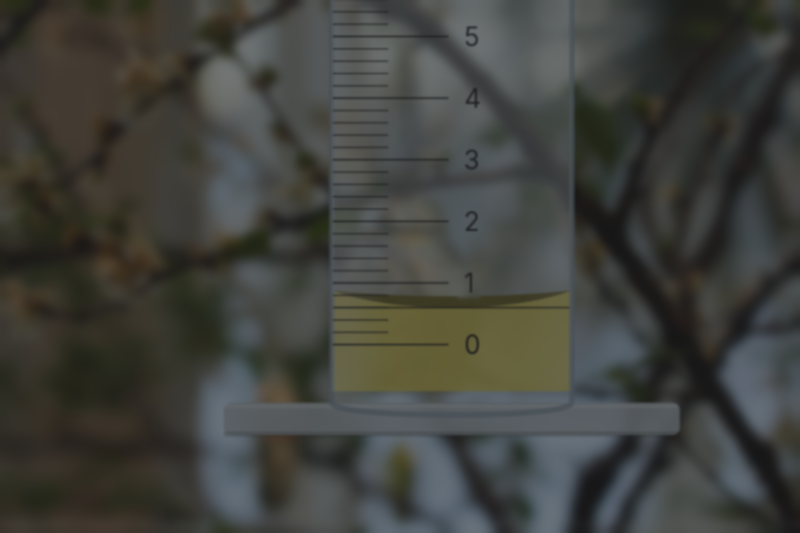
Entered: 0.6 mL
